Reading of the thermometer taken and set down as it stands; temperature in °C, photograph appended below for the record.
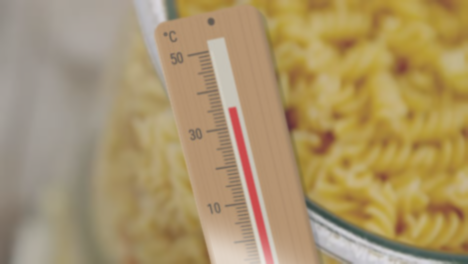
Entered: 35 °C
